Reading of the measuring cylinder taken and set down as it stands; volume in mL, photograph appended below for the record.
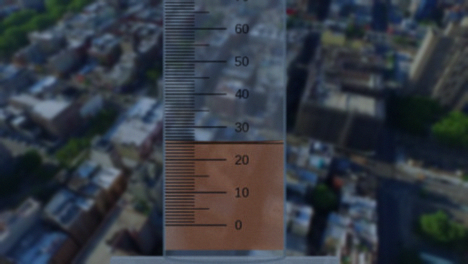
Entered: 25 mL
